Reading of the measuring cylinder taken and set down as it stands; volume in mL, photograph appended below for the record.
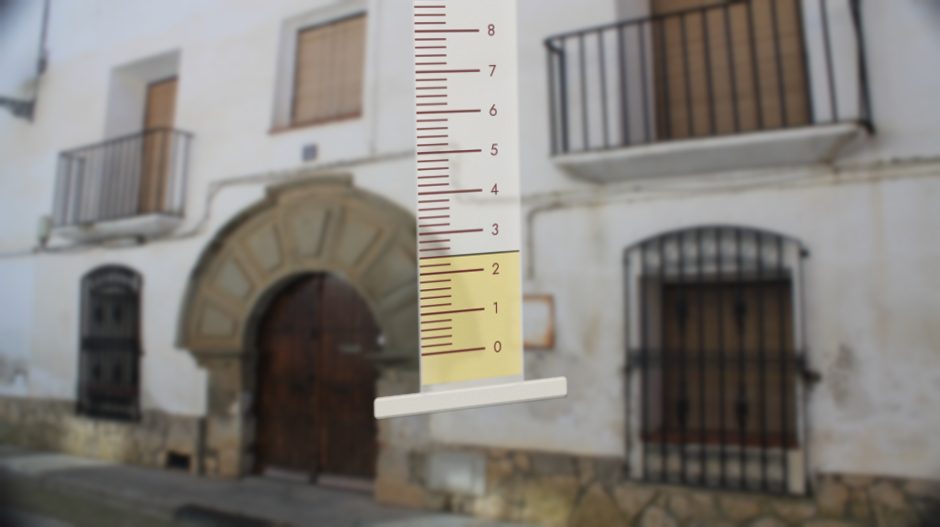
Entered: 2.4 mL
